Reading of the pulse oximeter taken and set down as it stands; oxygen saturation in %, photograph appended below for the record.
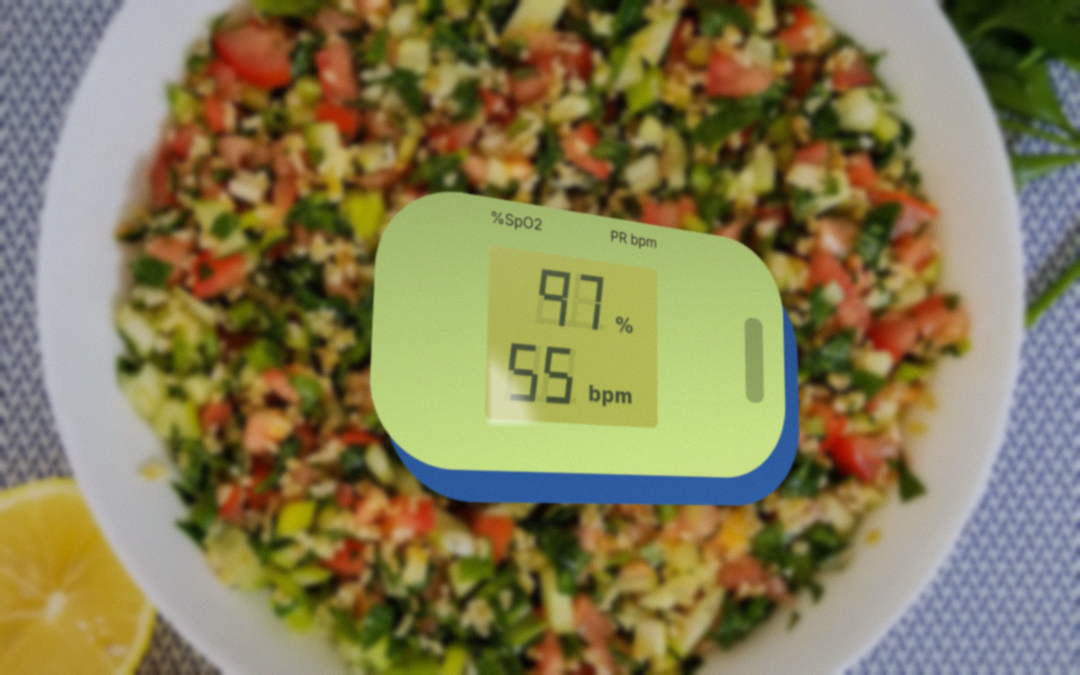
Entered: 97 %
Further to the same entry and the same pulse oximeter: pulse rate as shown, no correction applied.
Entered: 55 bpm
